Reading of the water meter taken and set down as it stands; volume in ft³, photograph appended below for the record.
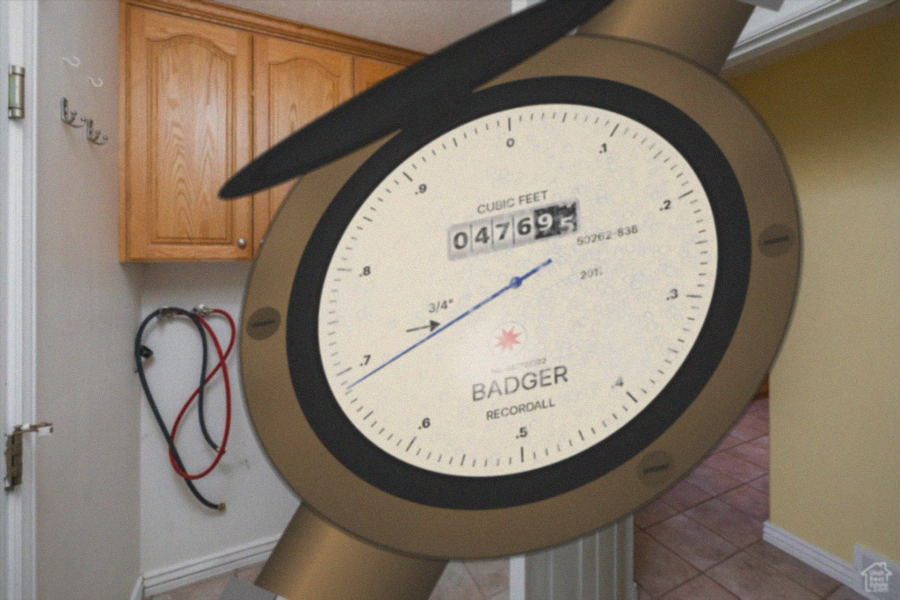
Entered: 47694.68 ft³
